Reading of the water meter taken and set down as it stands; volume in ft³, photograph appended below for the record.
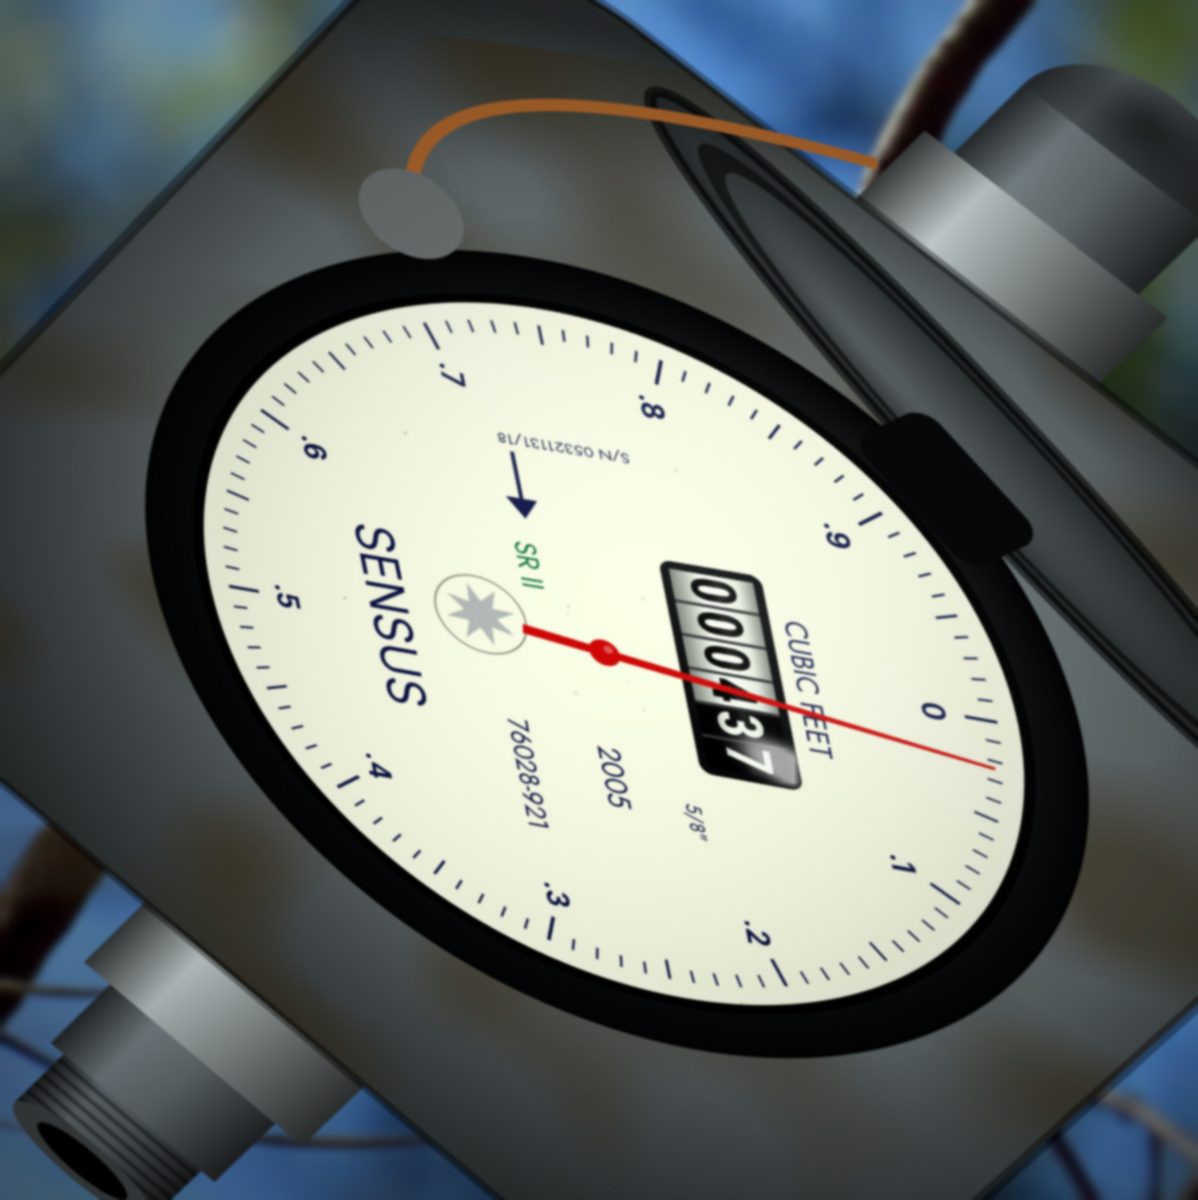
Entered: 437.02 ft³
